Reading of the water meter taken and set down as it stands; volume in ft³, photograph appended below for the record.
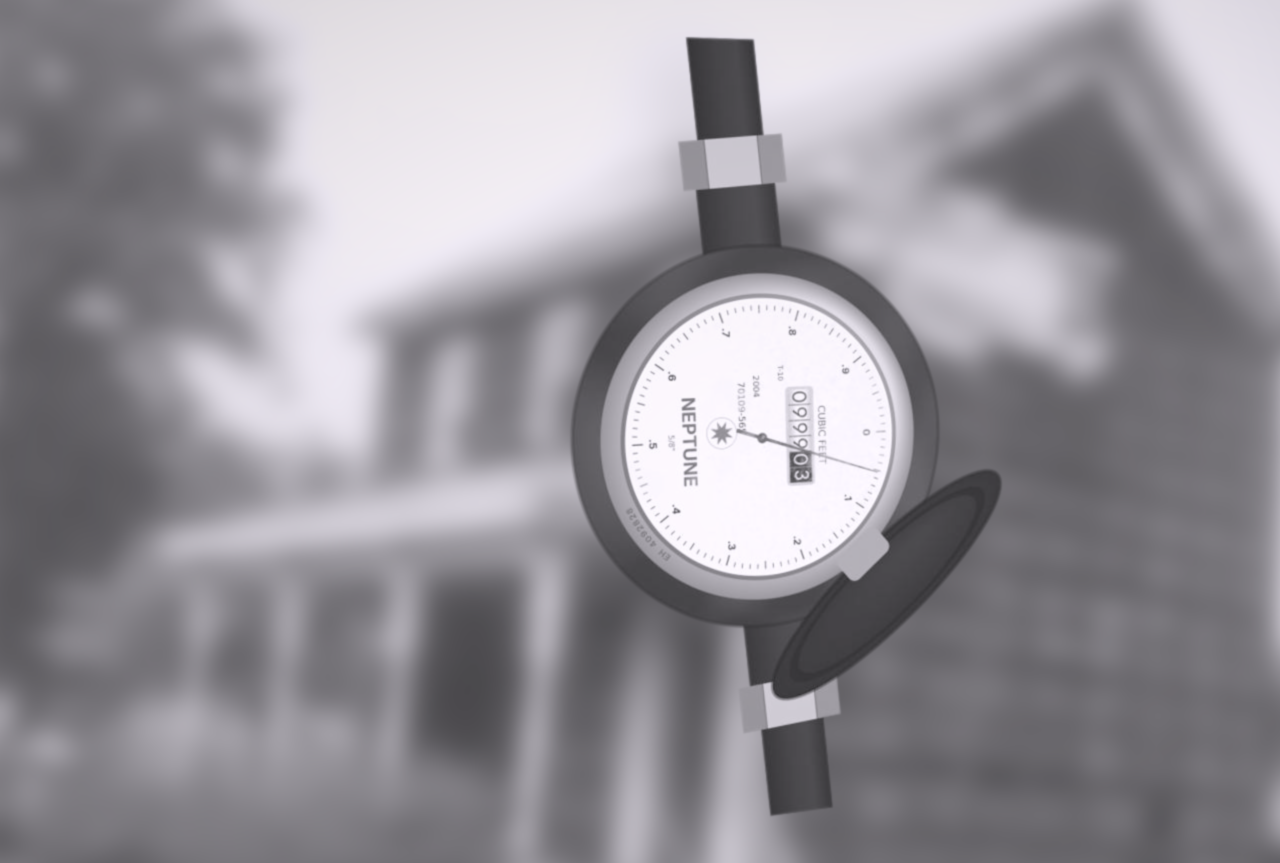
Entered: 99903.05 ft³
